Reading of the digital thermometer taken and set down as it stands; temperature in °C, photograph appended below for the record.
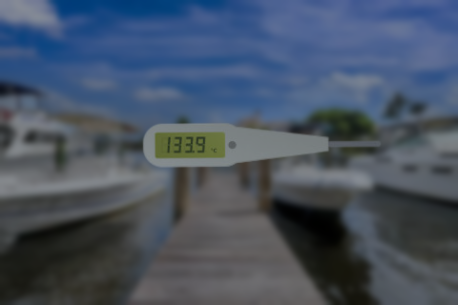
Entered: 133.9 °C
